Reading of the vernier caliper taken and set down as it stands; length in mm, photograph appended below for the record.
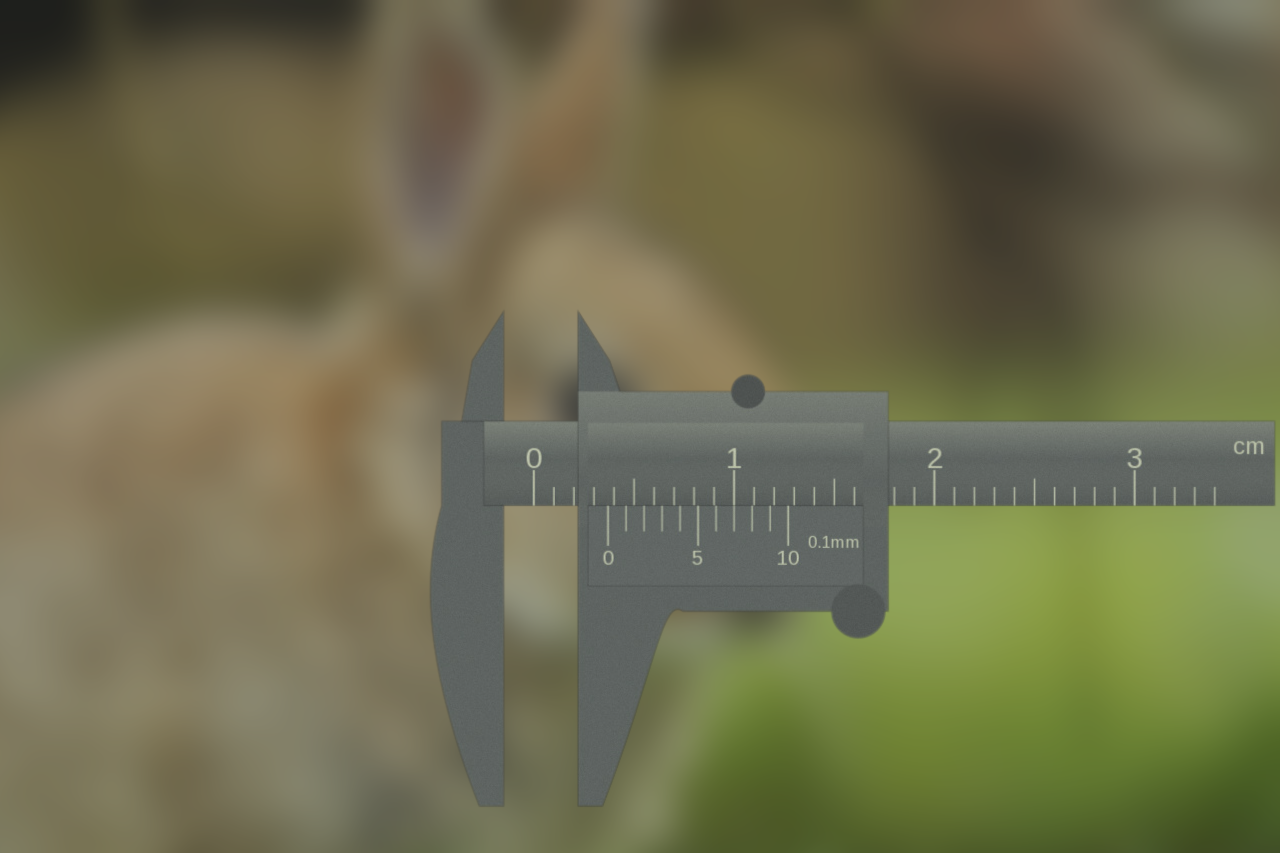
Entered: 3.7 mm
